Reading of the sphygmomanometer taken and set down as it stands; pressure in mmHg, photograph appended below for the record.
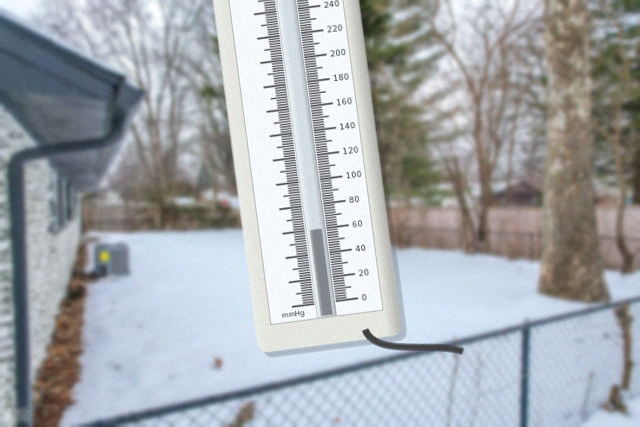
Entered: 60 mmHg
